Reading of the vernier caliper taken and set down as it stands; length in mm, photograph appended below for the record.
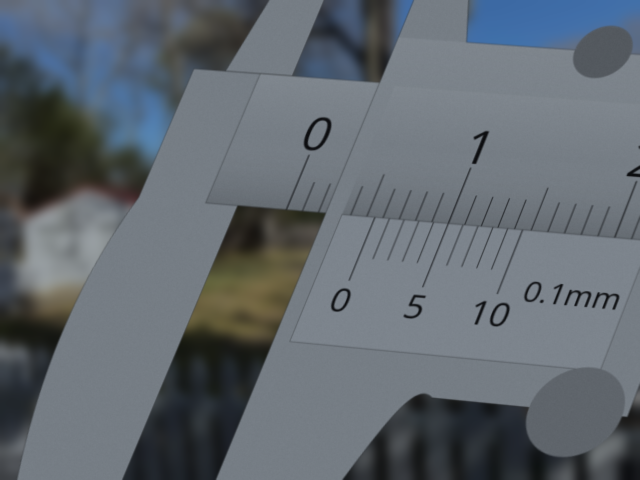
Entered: 5.5 mm
